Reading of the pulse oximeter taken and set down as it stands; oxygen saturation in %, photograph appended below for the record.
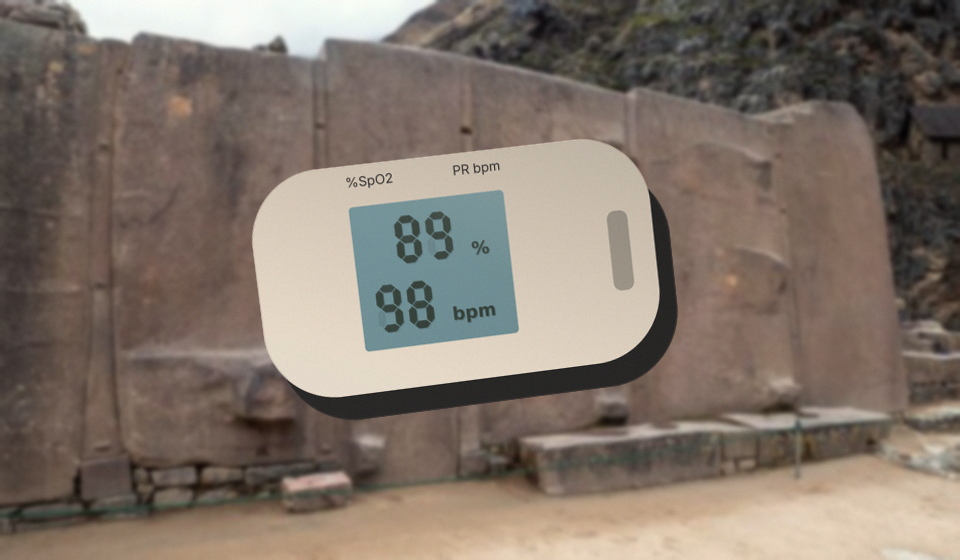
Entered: 89 %
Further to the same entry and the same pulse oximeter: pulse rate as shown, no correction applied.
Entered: 98 bpm
